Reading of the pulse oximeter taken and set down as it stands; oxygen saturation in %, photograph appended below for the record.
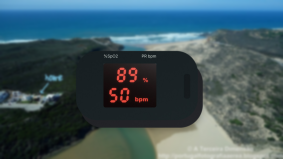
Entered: 89 %
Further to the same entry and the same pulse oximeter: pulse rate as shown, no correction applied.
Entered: 50 bpm
